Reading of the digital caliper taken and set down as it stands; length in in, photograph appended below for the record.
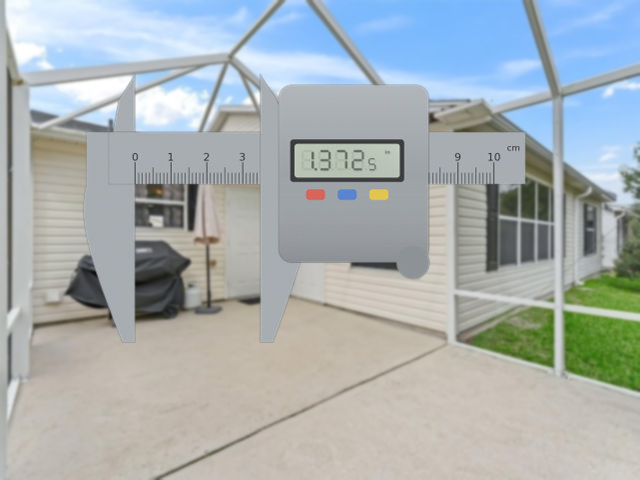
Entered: 1.3725 in
